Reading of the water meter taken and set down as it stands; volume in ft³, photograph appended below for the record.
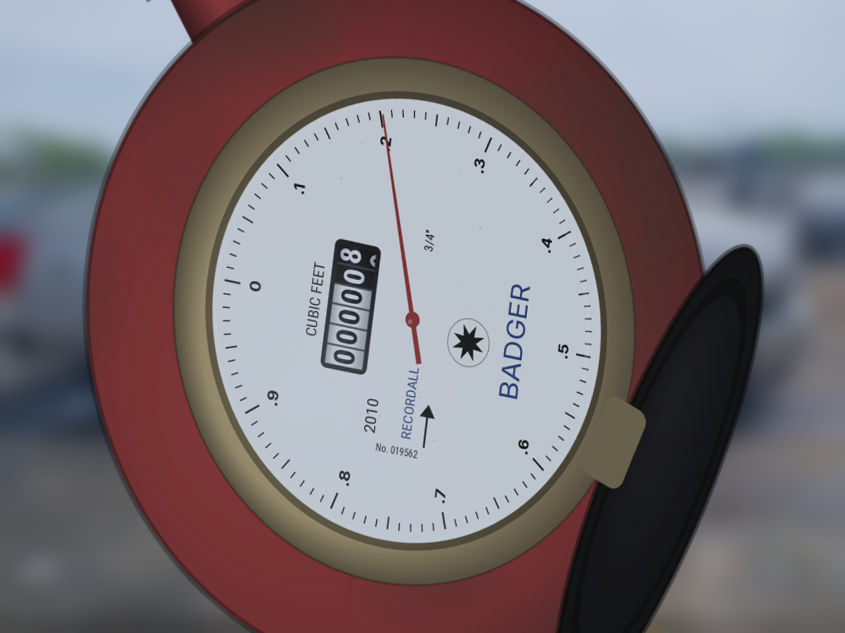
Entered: 8.20 ft³
